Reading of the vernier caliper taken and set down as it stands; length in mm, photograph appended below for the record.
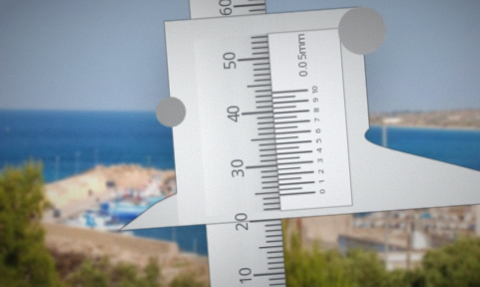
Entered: 24.5 mm
